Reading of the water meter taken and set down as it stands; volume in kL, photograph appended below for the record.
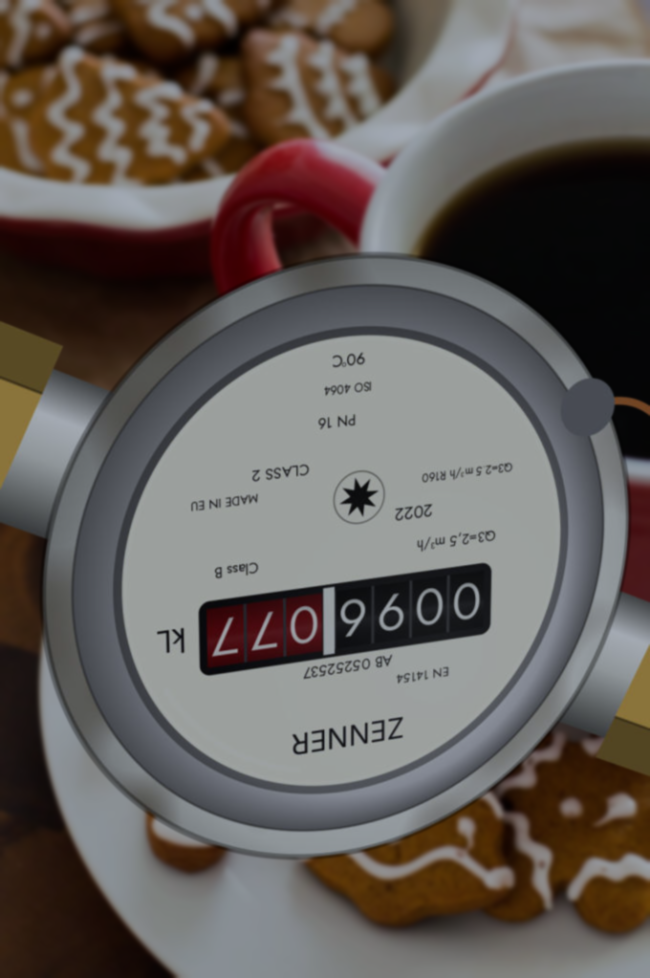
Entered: 96.077 kL
